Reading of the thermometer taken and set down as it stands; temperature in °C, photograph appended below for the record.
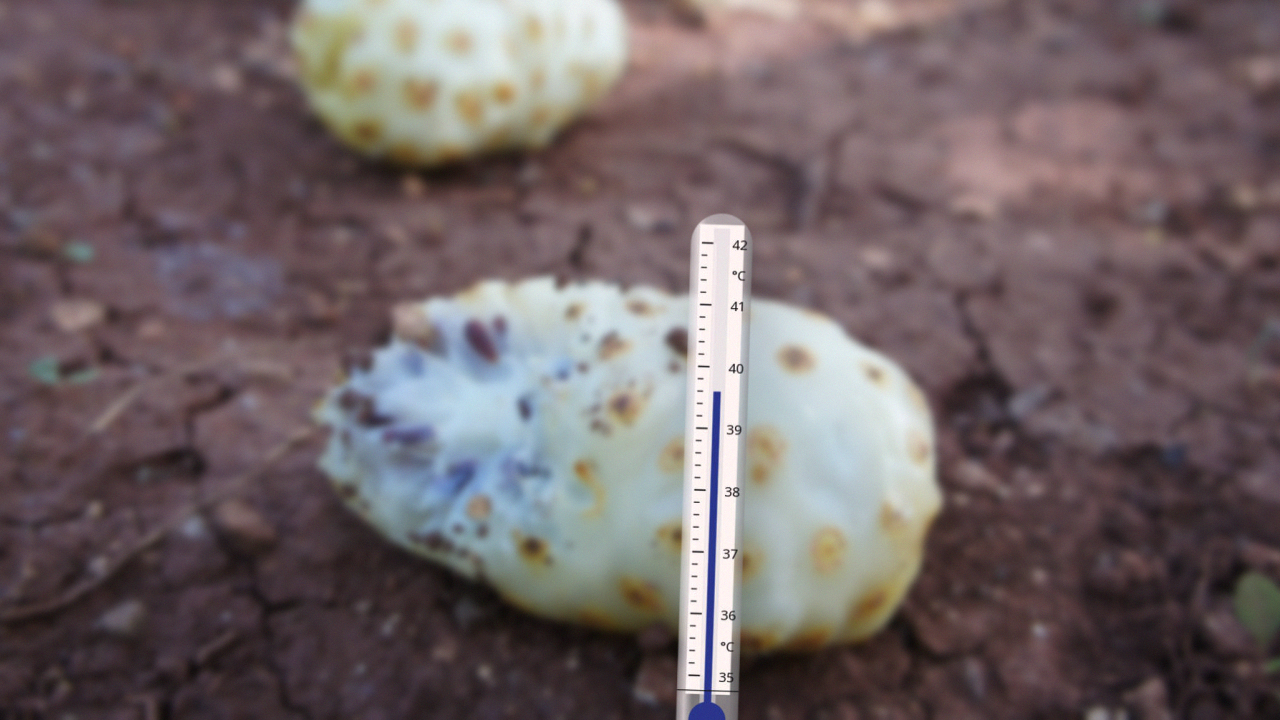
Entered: 39.6 °C
